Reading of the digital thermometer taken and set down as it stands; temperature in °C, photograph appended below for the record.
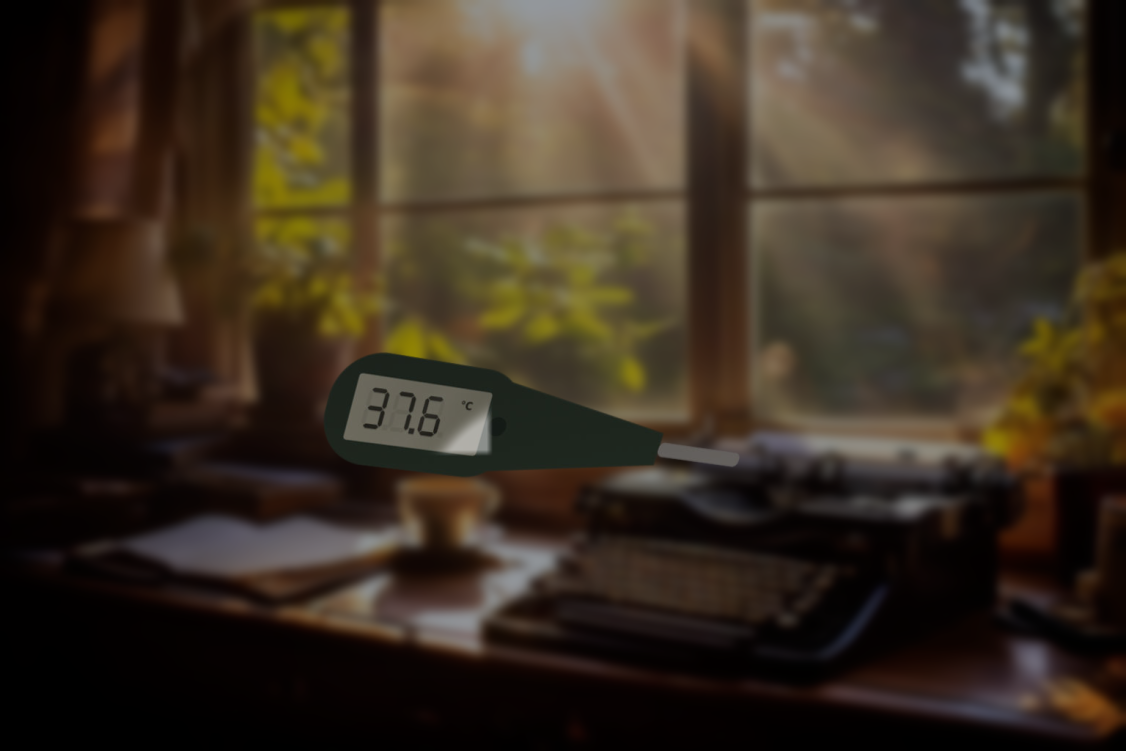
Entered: 37.6 °C
